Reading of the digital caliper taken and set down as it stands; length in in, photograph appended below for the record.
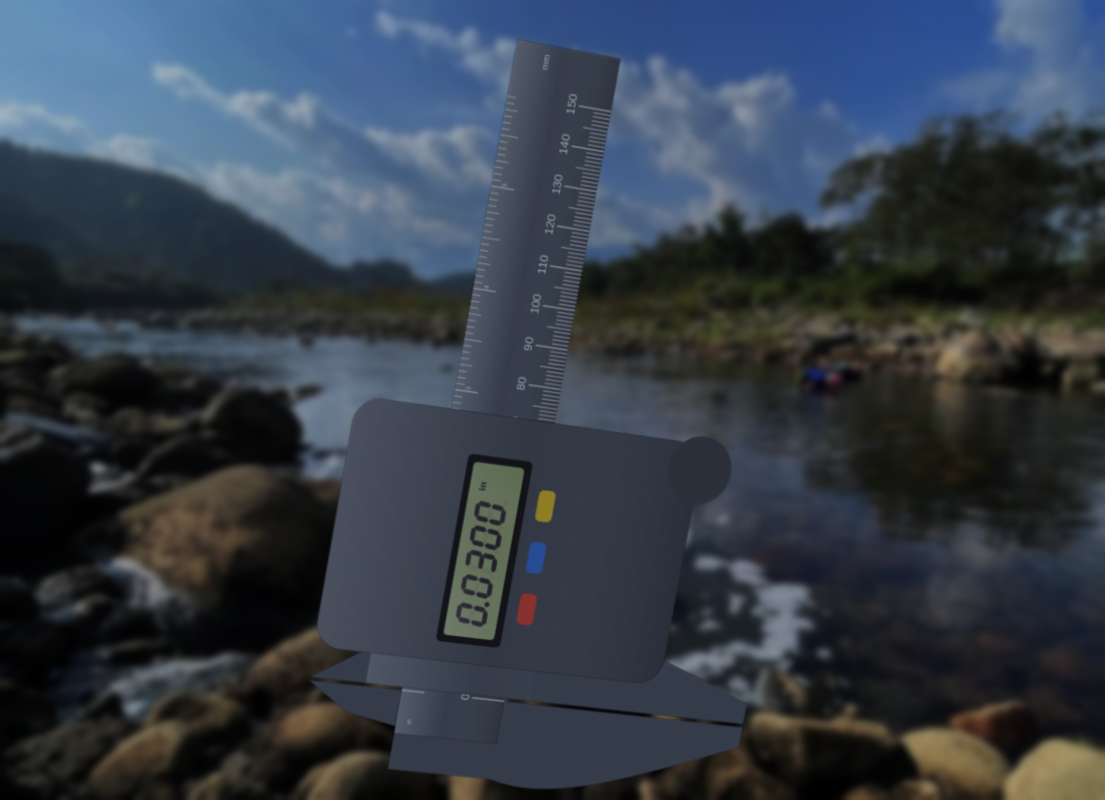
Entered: 0.0300 in
